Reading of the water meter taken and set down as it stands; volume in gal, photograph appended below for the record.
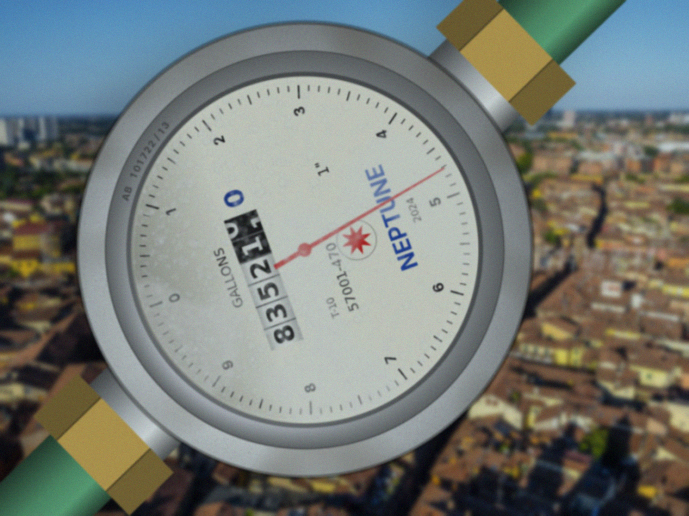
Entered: 8352104.7 gal
